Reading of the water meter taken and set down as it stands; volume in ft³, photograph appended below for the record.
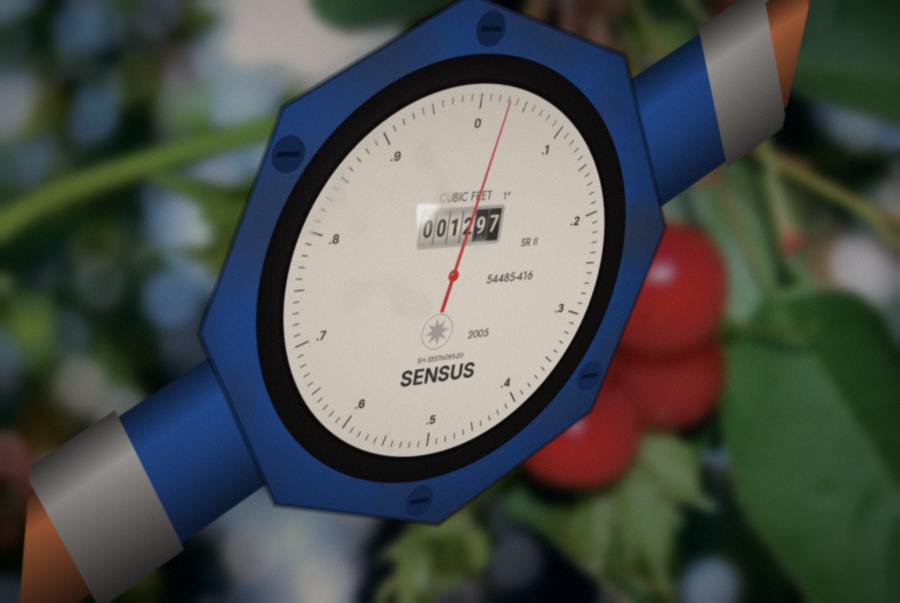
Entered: 1297.03 ft³
